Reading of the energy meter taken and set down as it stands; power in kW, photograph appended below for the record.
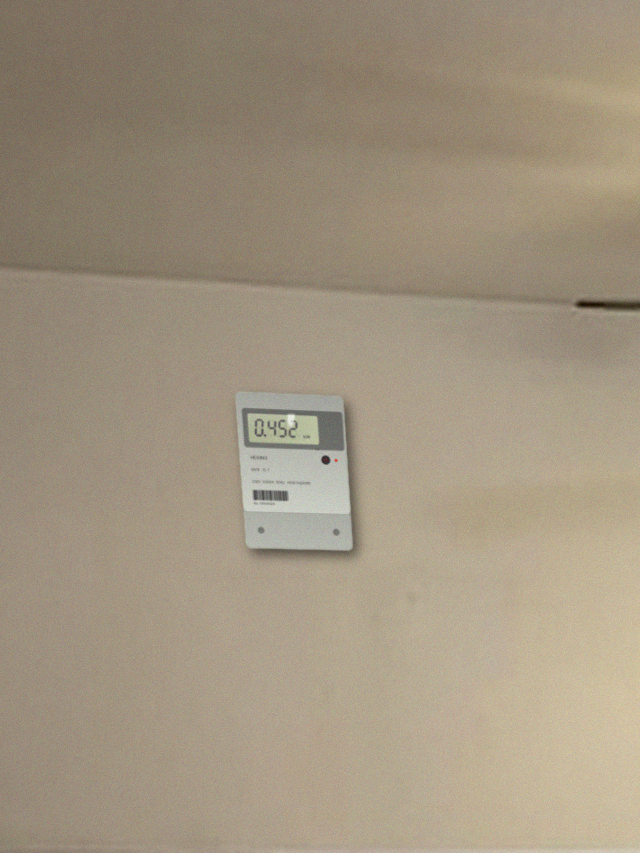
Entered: 0.452 kW
